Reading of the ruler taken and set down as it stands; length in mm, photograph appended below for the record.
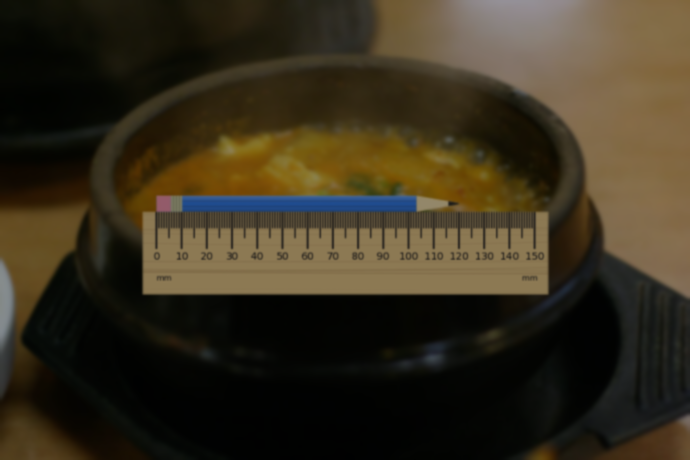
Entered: 120 mm
